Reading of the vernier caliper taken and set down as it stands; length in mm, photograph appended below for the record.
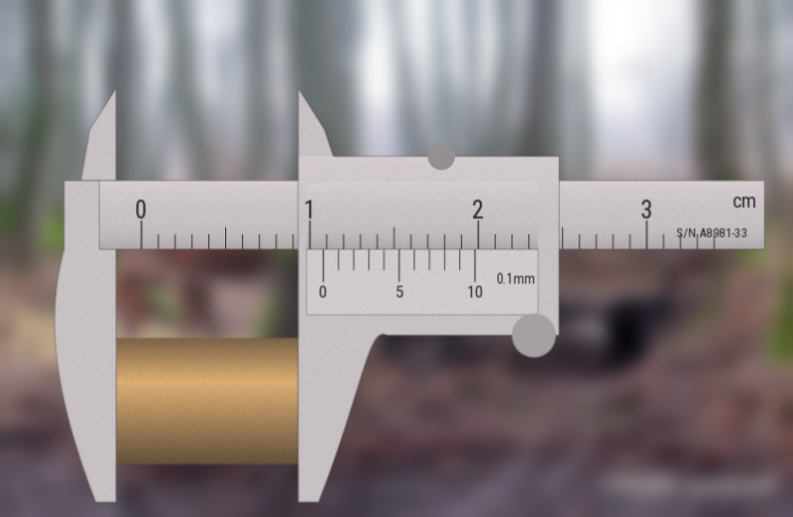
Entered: 10.8 mm
